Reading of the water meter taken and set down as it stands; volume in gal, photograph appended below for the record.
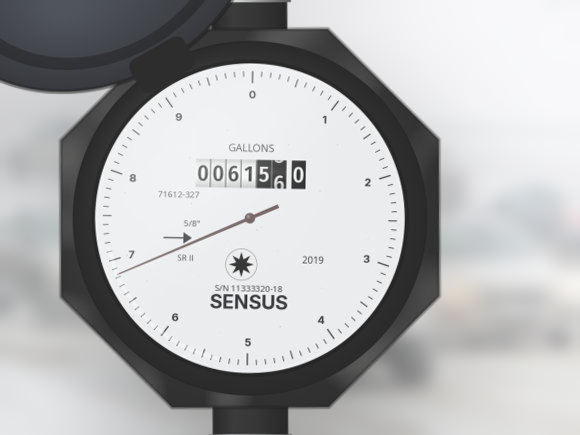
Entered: 61556.8 gal
